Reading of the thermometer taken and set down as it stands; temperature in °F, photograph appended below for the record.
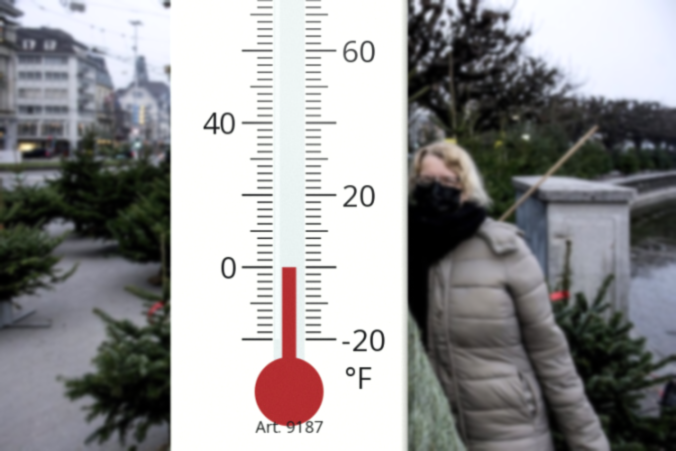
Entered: 0 °F
